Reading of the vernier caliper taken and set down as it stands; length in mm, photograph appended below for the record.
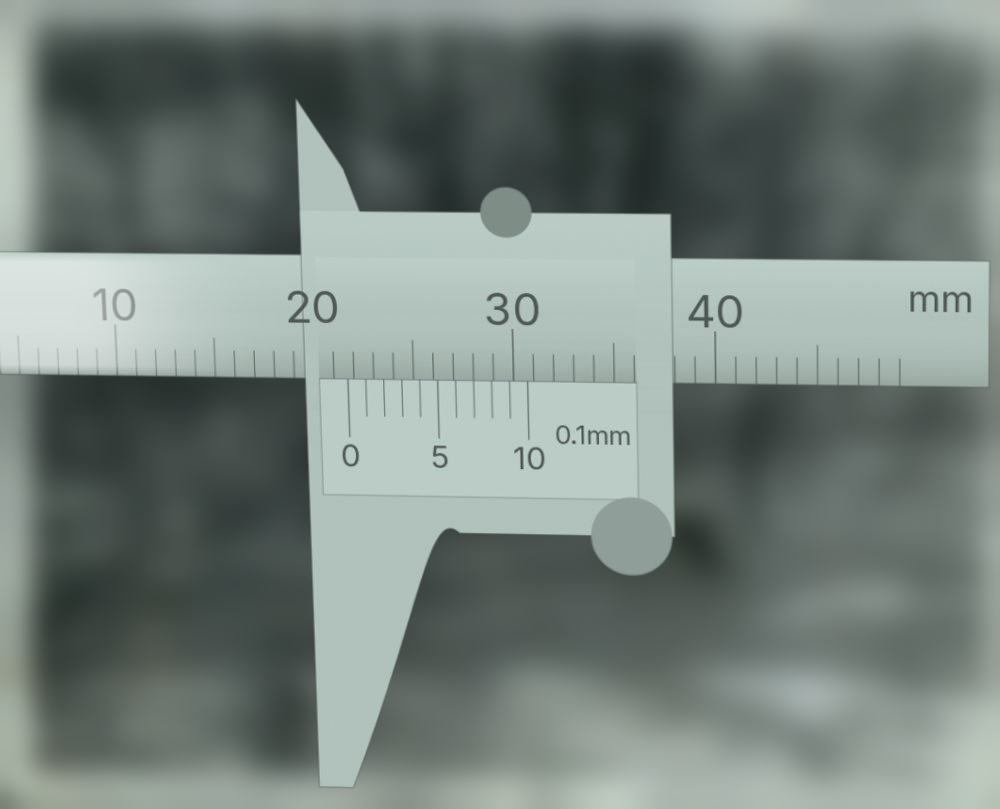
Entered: 21.7 mm
